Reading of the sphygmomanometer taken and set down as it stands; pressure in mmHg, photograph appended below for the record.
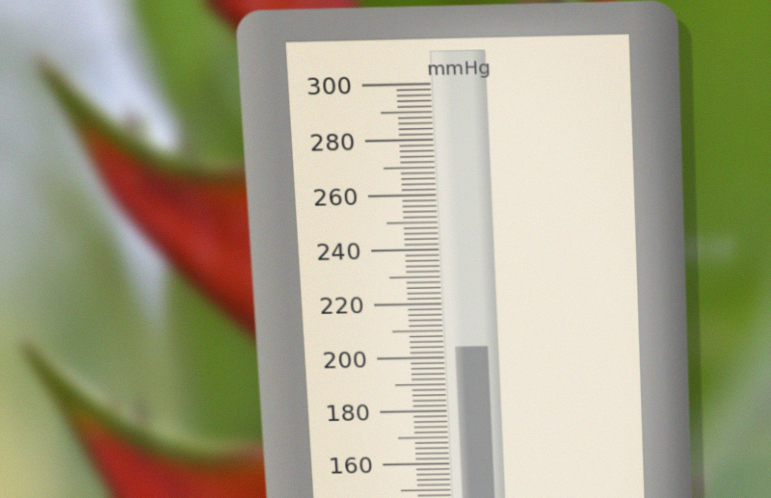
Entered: 204 mmHg
